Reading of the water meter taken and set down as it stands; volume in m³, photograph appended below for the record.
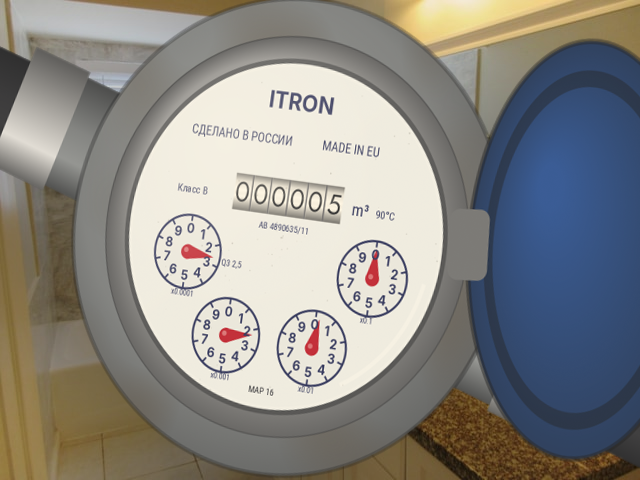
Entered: 5.0022 m³
